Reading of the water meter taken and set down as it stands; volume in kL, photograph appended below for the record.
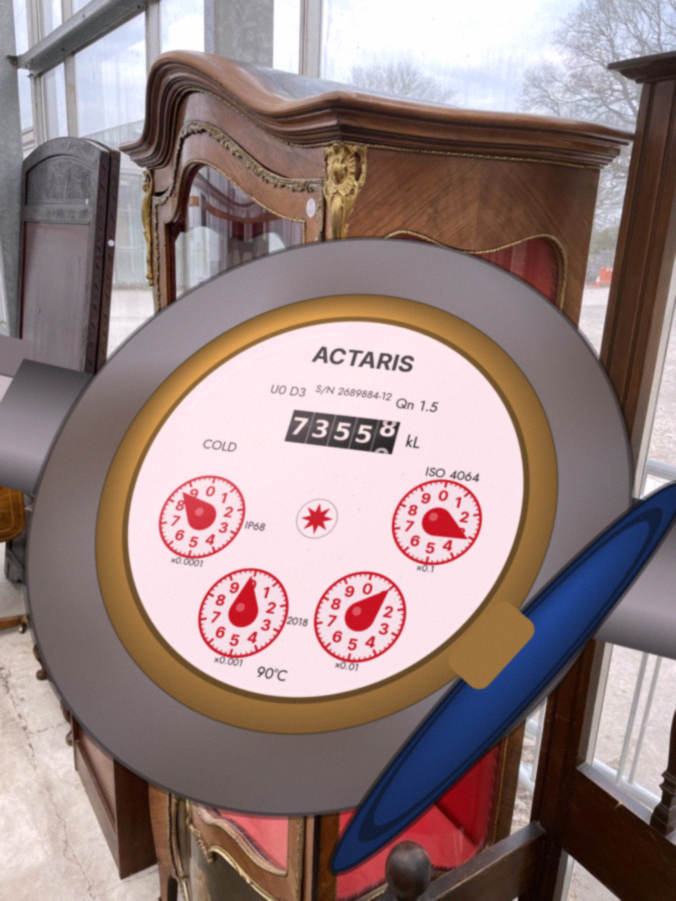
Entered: 73558.3098 kL
